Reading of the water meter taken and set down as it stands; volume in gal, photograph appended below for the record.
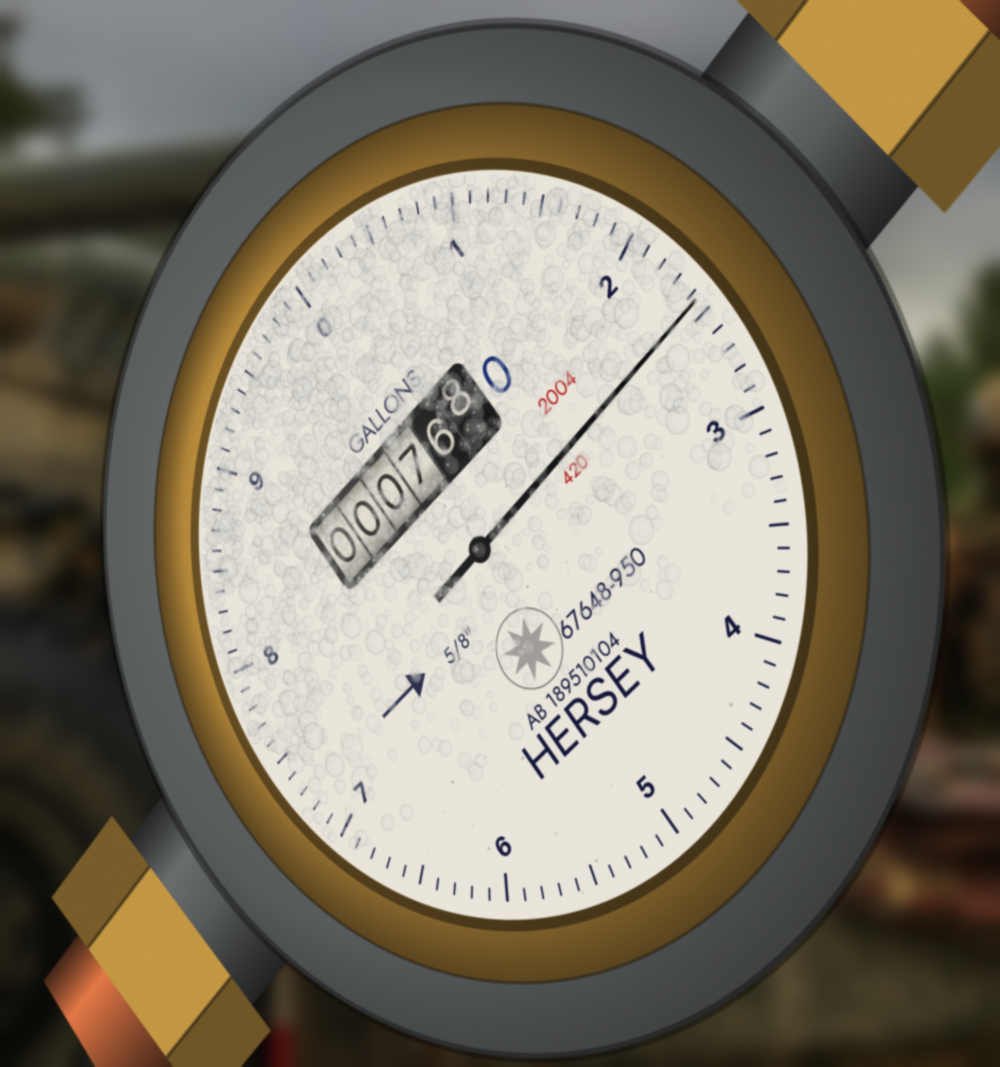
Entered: 7682.4 gal
